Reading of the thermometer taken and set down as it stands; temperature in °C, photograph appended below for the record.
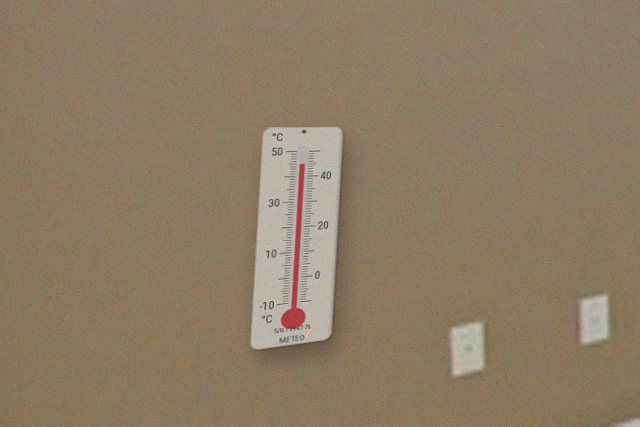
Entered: 45 °C
